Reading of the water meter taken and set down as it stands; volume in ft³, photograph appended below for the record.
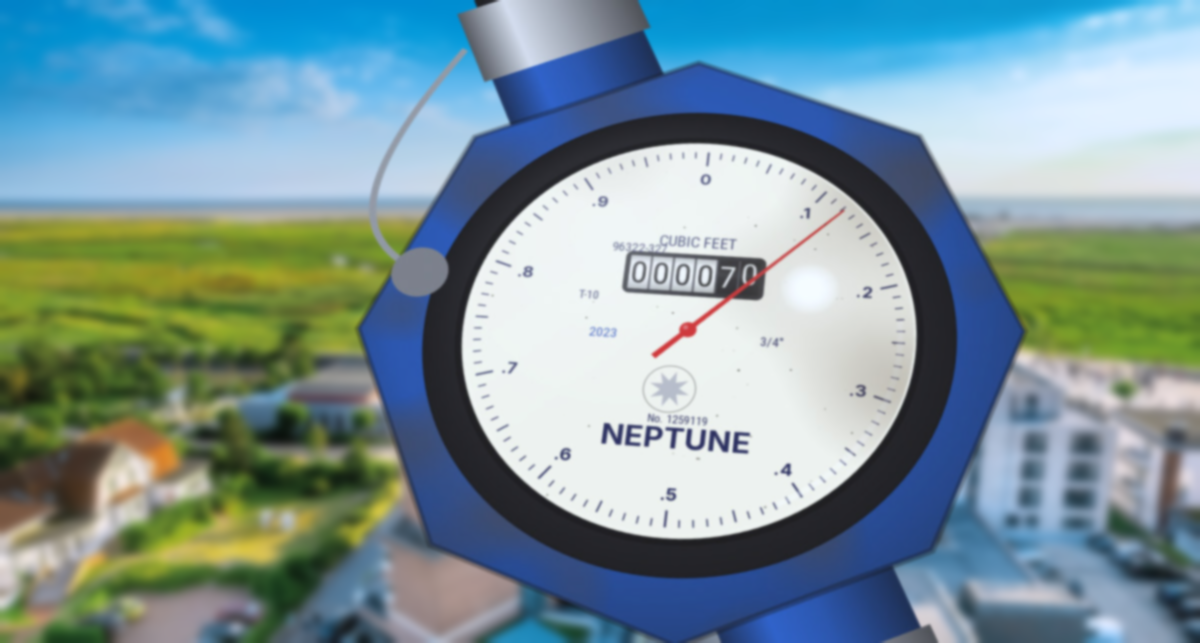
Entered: 70.12 ft³
